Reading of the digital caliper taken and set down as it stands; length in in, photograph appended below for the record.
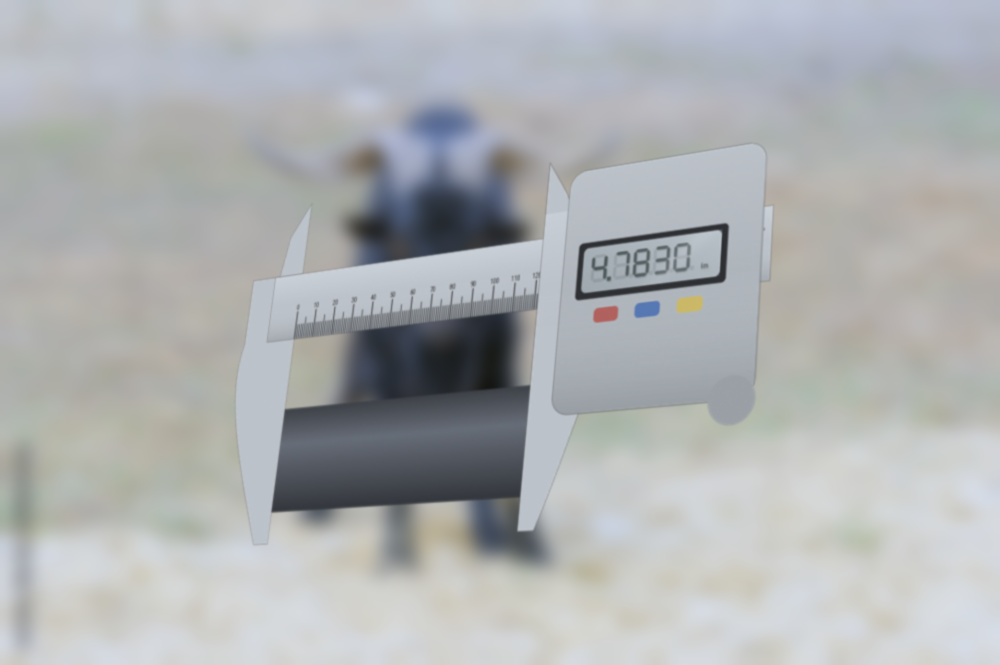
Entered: 4.7830 in
